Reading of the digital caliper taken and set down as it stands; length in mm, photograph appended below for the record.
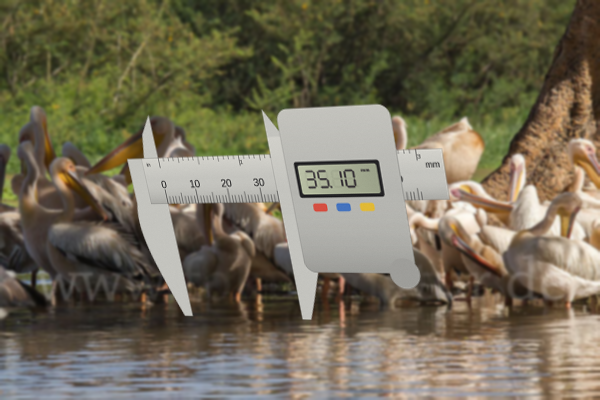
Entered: 35.10 mm
